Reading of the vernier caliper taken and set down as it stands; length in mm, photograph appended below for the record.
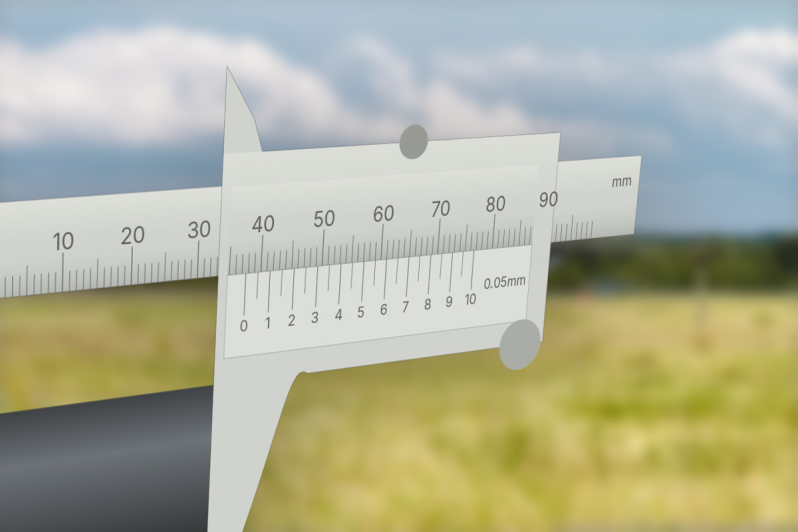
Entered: 37.6 mm
